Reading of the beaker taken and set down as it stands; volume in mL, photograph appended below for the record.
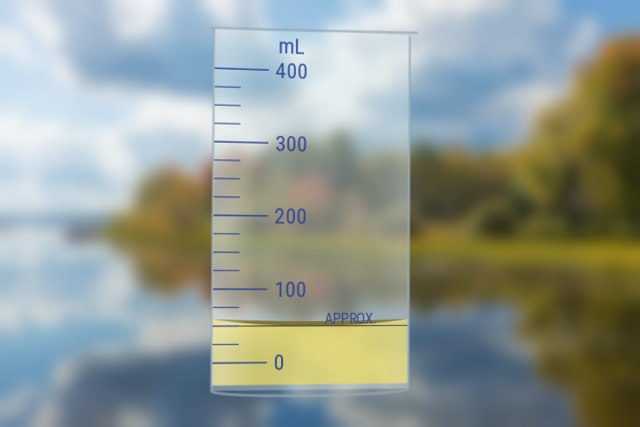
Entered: 50 mL
